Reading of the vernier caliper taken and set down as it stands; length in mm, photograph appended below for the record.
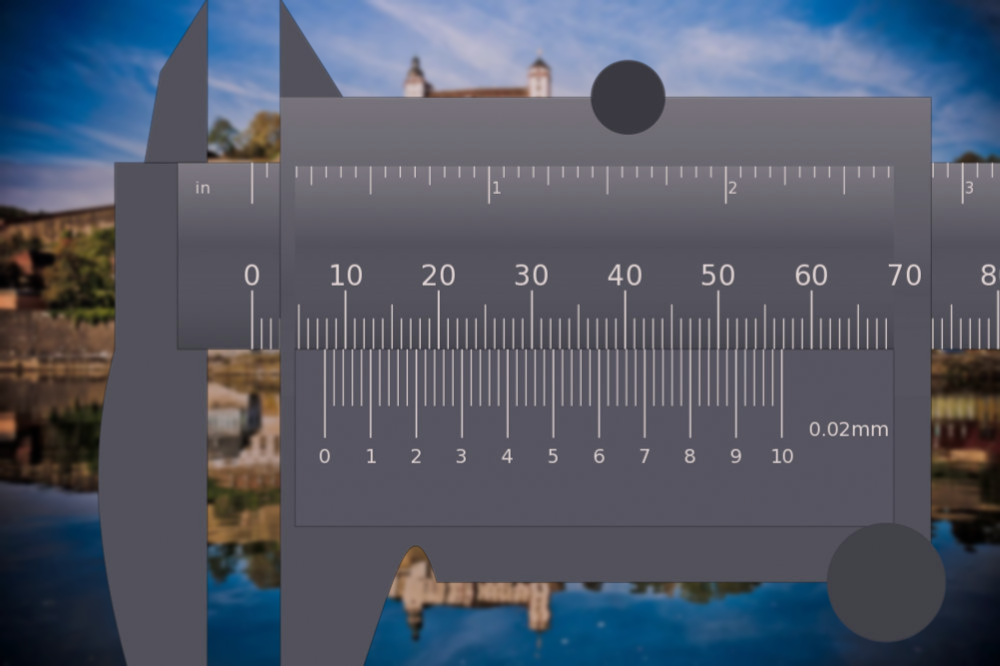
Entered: 7.8 mm
